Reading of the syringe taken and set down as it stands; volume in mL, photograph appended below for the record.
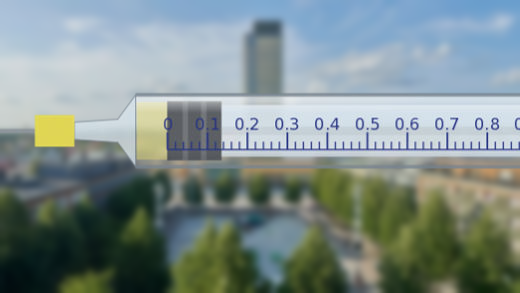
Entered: 0 mL
